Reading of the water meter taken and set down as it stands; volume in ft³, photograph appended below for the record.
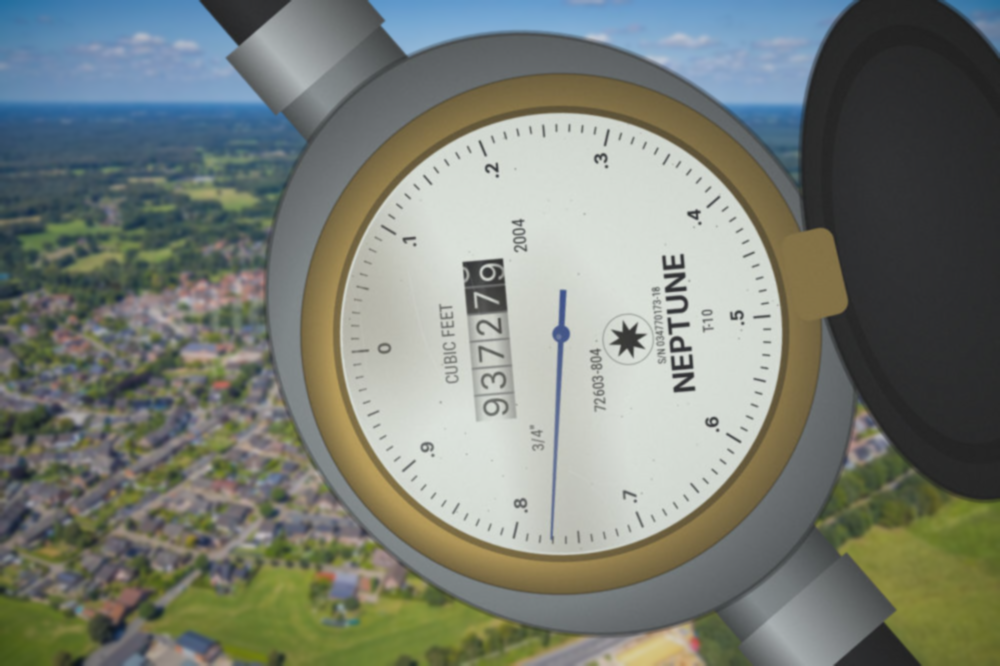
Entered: 937278.77 ft³
